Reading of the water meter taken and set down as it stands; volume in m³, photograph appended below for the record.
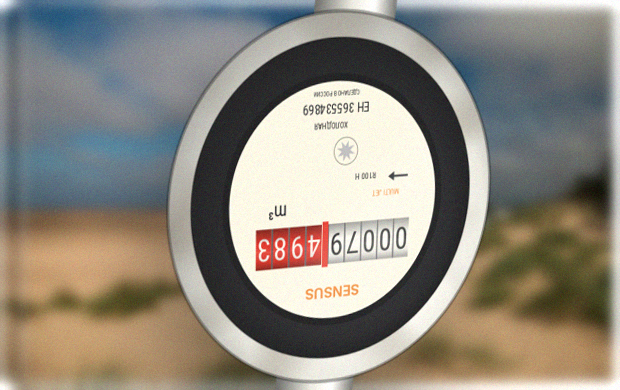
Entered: 79.4983 m³
